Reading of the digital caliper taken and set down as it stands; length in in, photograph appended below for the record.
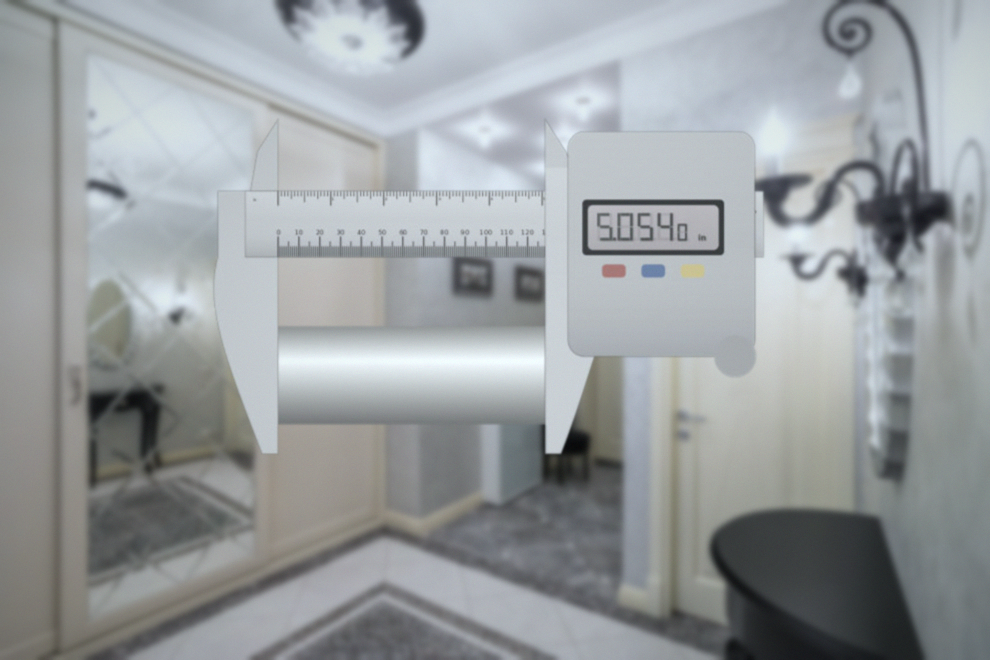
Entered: 5.0540 in
